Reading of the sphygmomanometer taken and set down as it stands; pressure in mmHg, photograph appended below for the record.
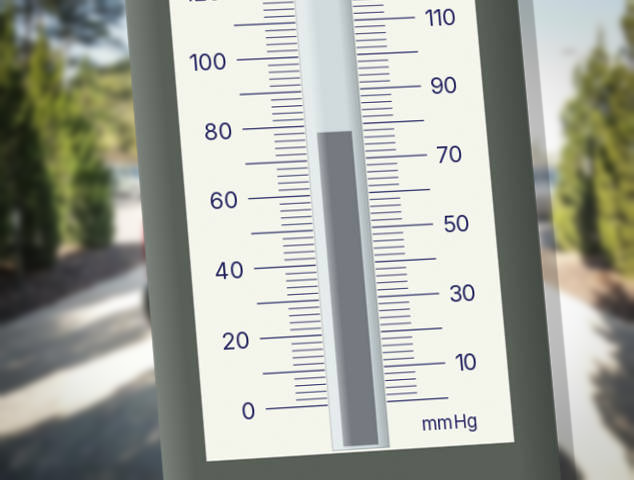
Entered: 78 mmHg
